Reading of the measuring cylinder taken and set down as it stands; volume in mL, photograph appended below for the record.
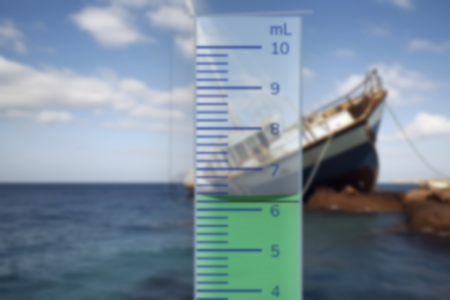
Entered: 6.2 mL
